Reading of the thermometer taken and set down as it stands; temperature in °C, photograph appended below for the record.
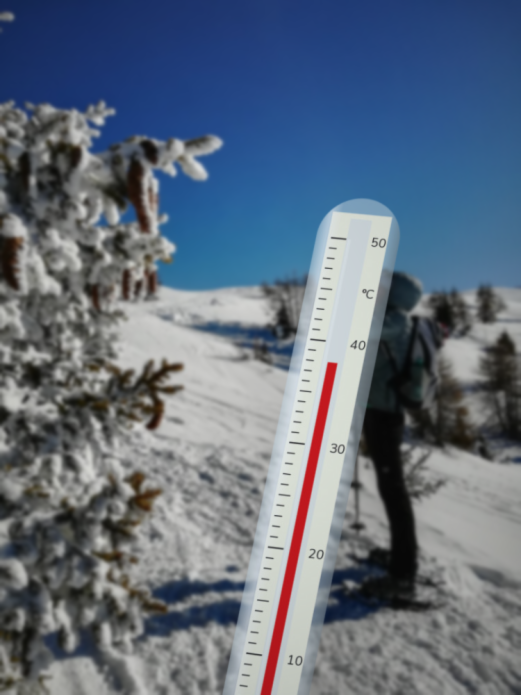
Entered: 38 °C
